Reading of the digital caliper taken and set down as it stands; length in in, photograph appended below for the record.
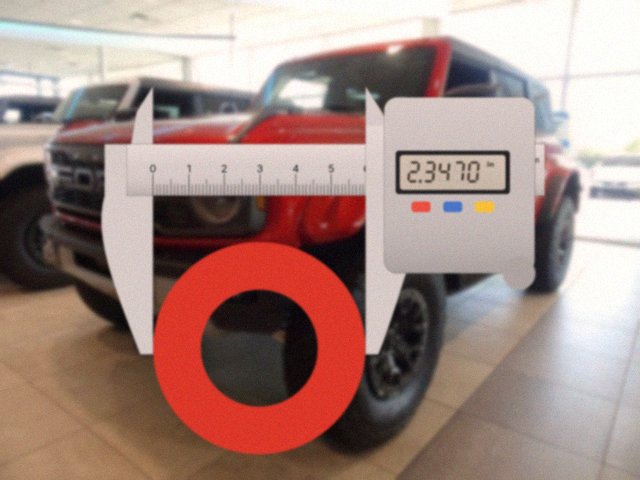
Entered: 2.3470 in
